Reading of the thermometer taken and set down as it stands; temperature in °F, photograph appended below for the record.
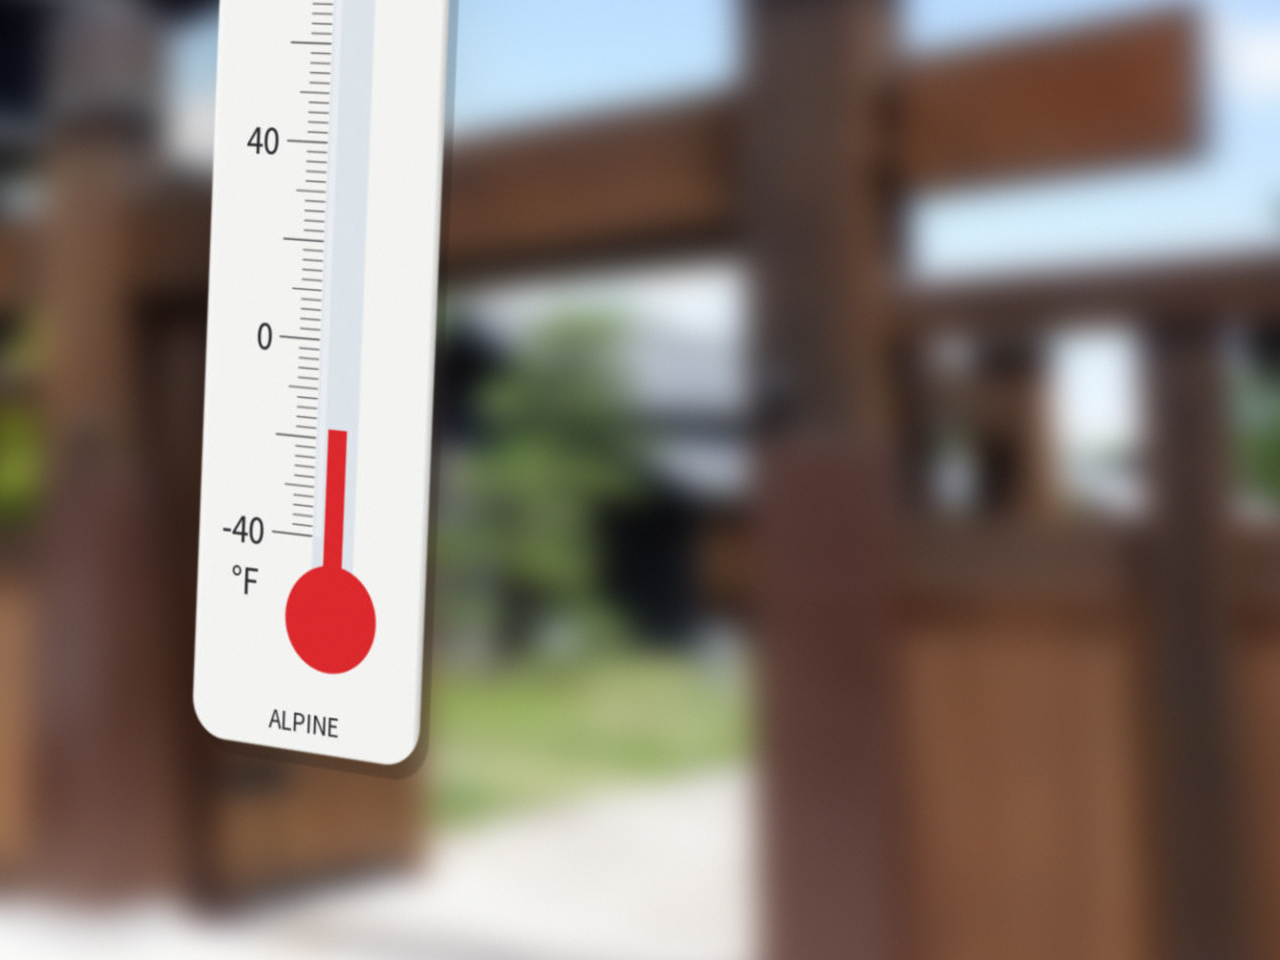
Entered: -18 °F
